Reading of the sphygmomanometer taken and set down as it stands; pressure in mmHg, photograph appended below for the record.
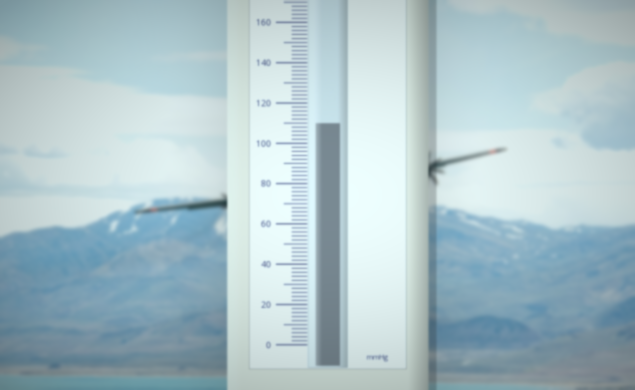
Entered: 110 mmHg
